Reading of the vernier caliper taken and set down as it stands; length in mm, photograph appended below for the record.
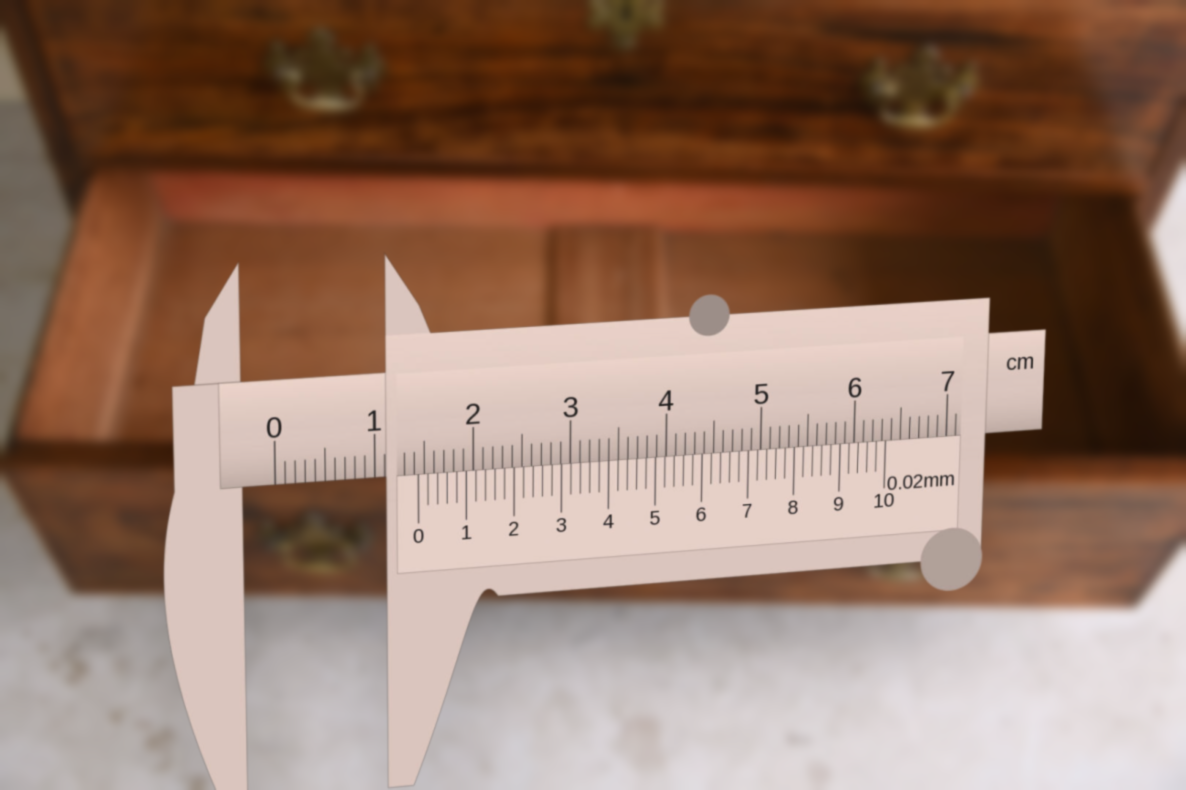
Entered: 14.4 mm
